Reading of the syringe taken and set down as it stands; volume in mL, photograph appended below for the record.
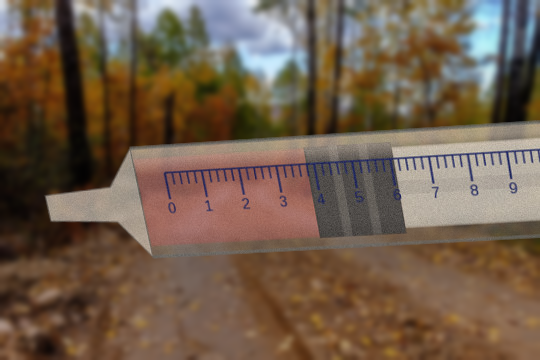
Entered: 3.8 mL
